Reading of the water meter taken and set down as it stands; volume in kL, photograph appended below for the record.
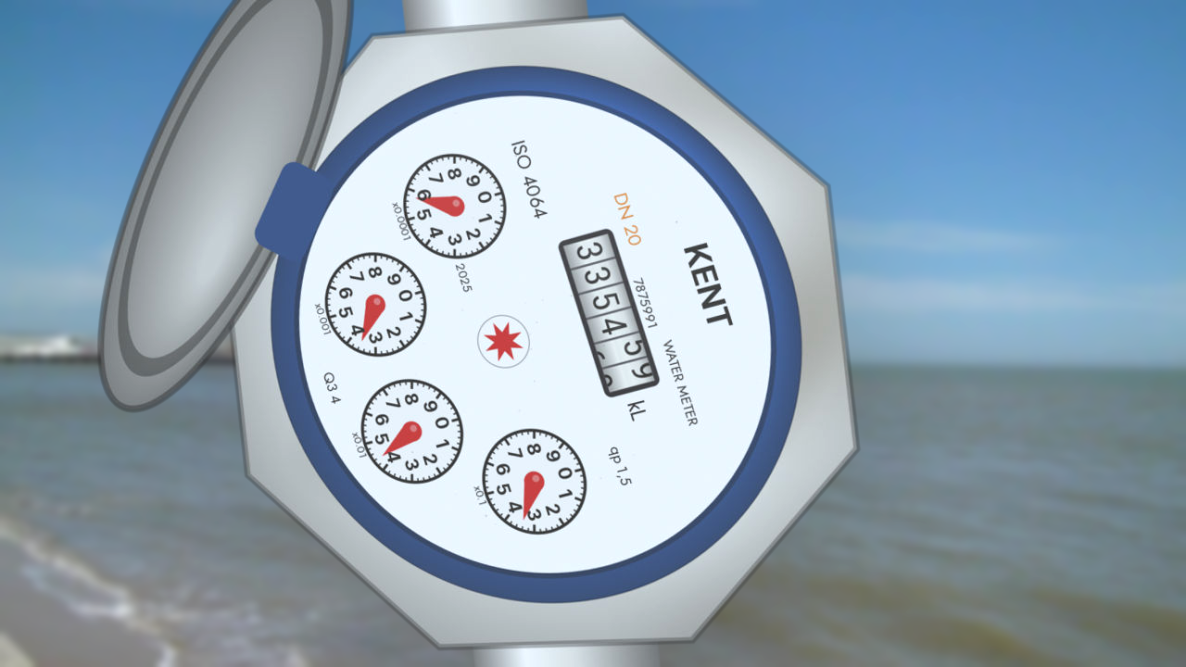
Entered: 335459.3435 kL
